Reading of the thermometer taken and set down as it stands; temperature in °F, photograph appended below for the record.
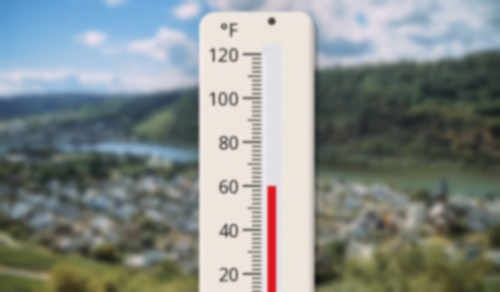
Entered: 60 °F
